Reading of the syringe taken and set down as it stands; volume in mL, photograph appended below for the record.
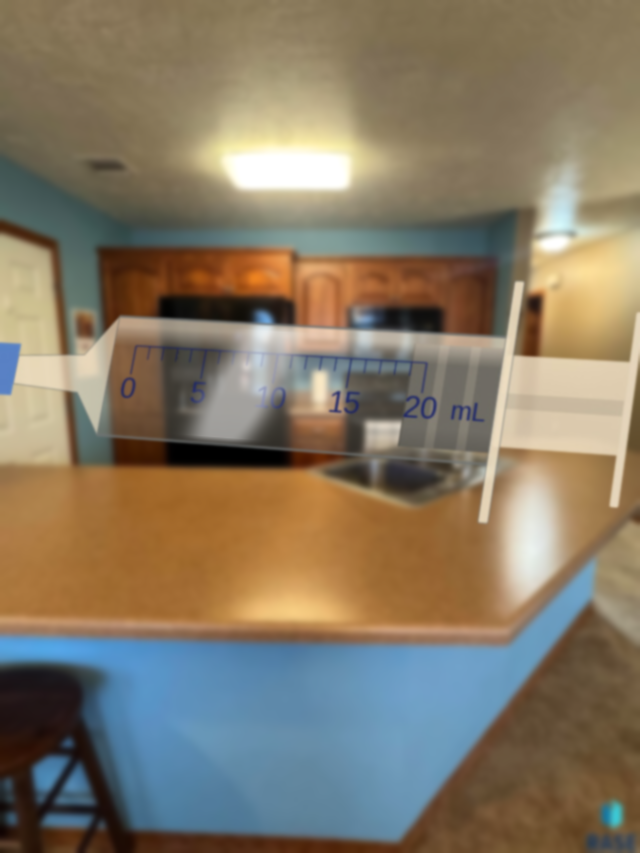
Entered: 19 mL
